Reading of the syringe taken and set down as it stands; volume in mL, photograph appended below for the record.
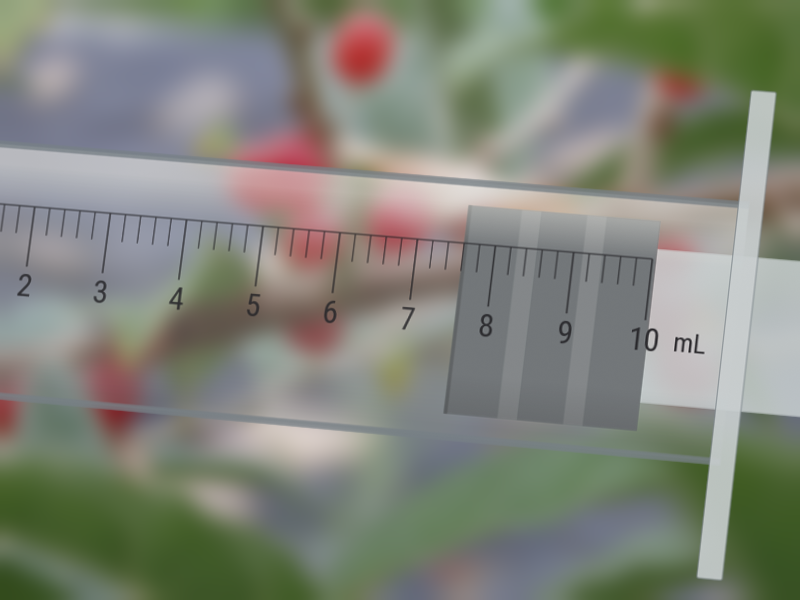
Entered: 7.6 mL
